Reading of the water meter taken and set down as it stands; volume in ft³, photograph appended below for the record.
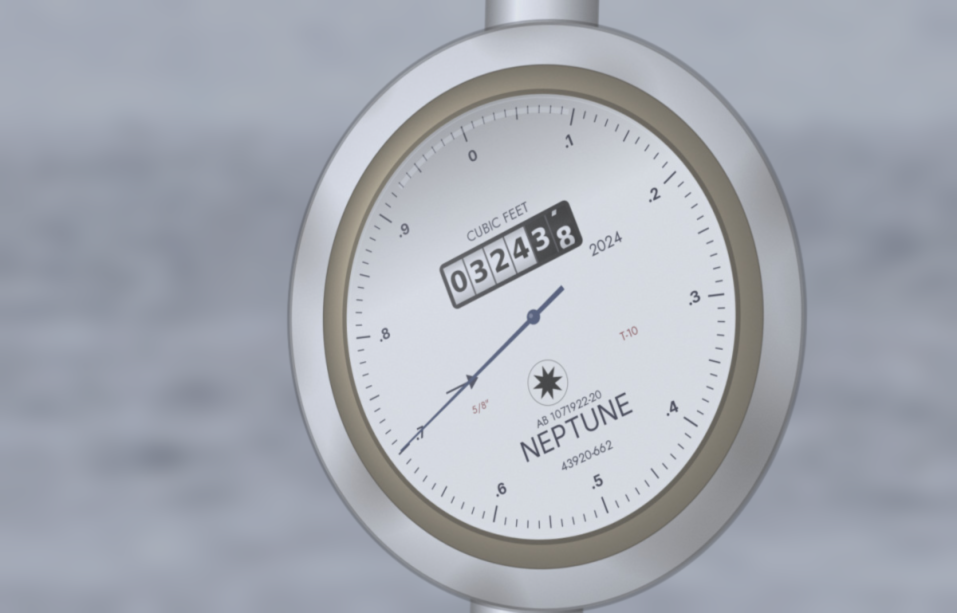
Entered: 32437.70 ft³
